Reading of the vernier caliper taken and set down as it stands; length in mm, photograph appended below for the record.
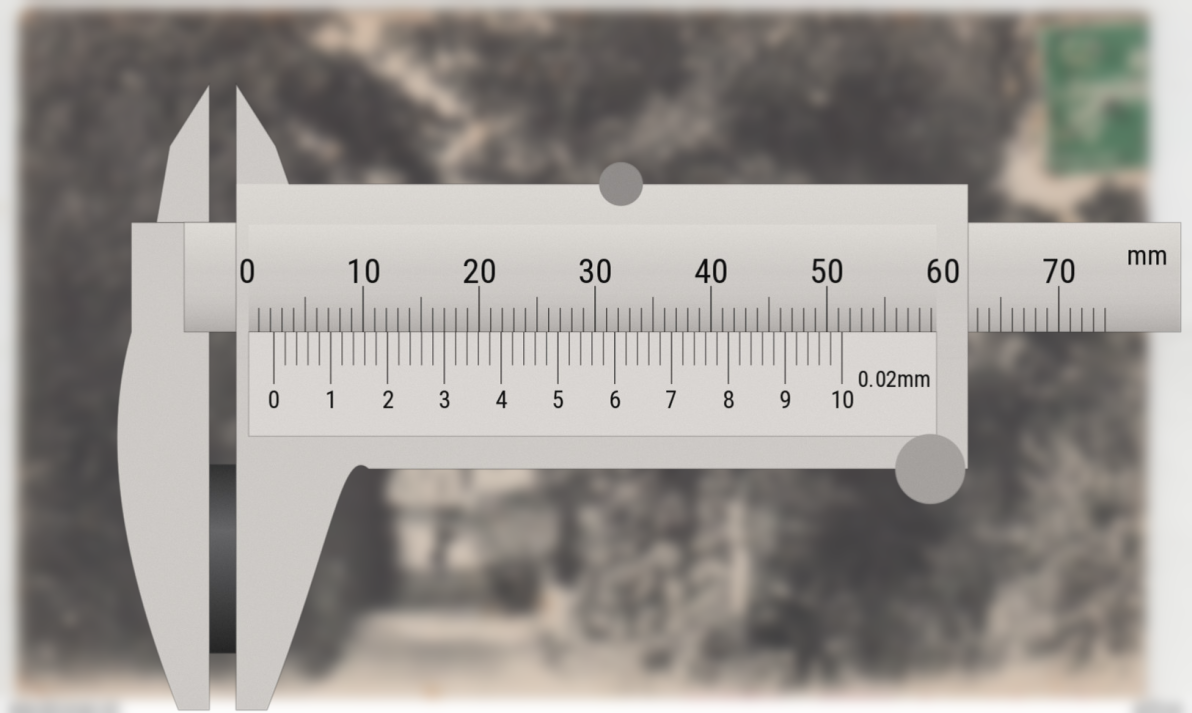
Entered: 2.3 mm
